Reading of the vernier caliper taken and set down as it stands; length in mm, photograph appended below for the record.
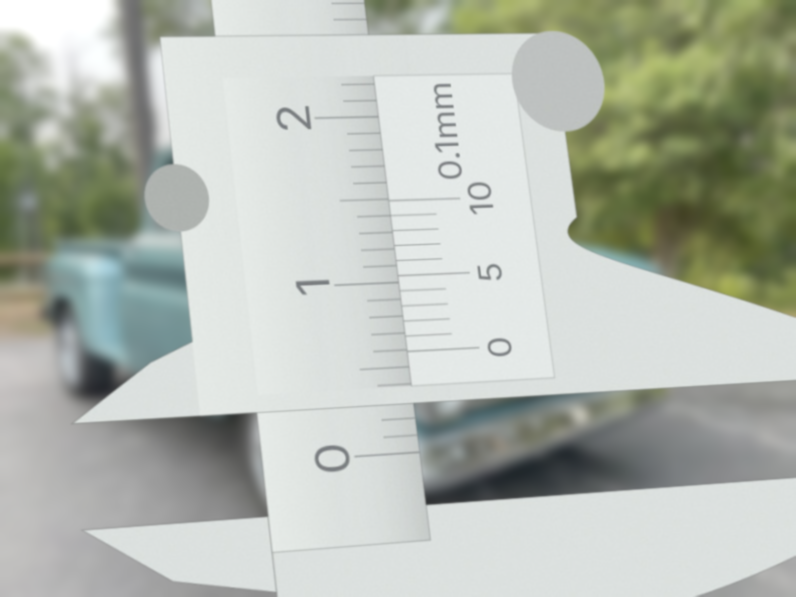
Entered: 5.9 mm
